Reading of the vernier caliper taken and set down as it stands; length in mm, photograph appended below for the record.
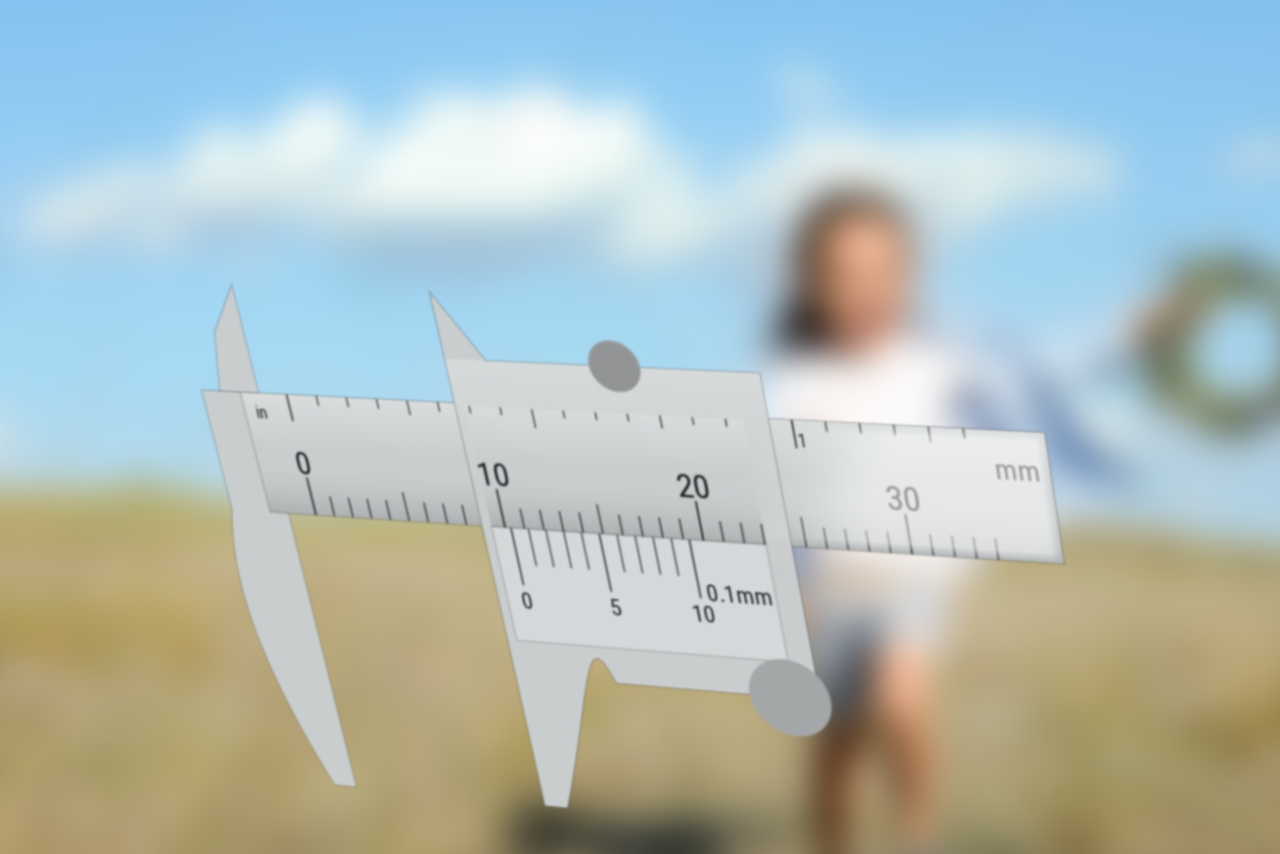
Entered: 10.3 mm
